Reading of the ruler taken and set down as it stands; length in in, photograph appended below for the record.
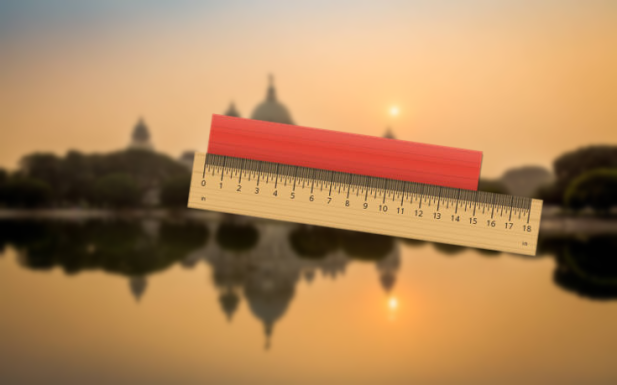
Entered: 15 in
